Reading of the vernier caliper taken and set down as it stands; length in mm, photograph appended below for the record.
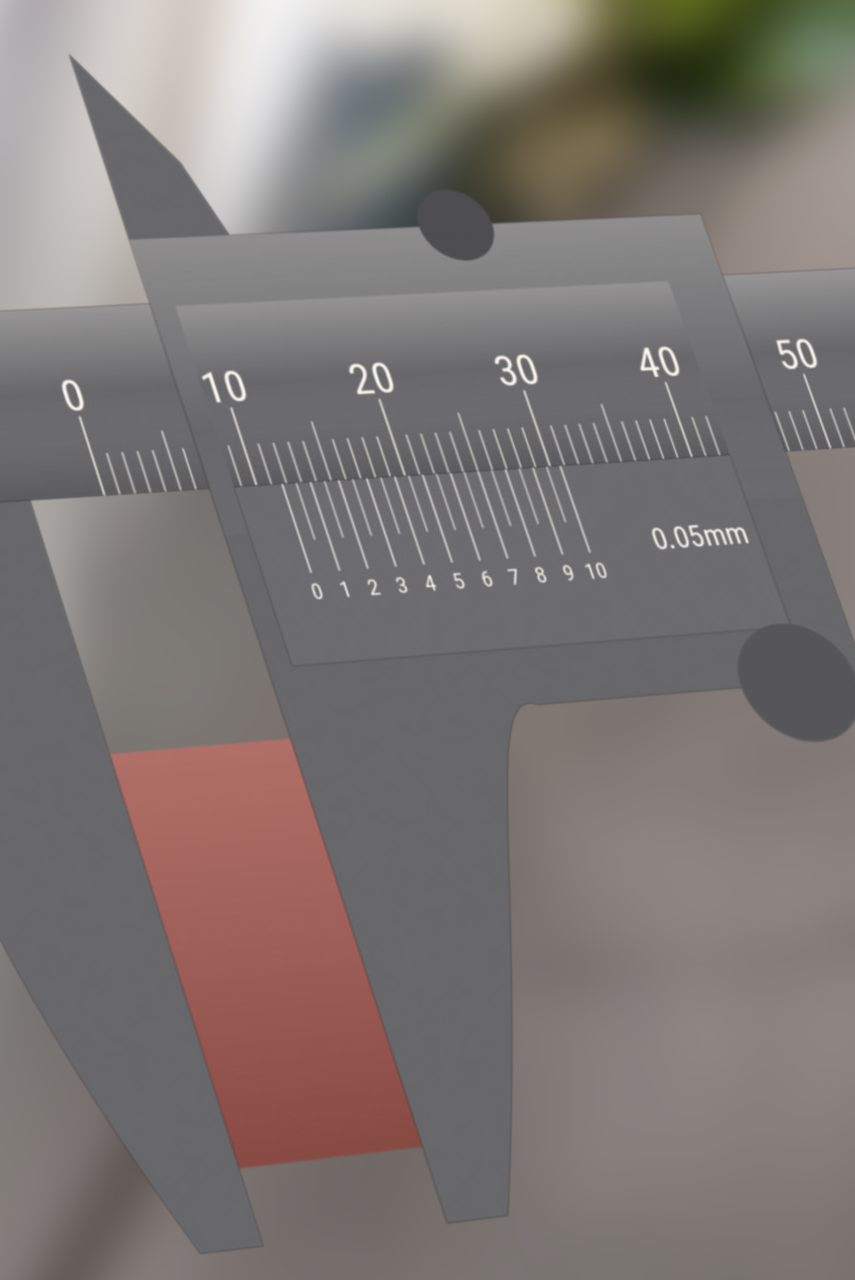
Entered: 11.7 mm
